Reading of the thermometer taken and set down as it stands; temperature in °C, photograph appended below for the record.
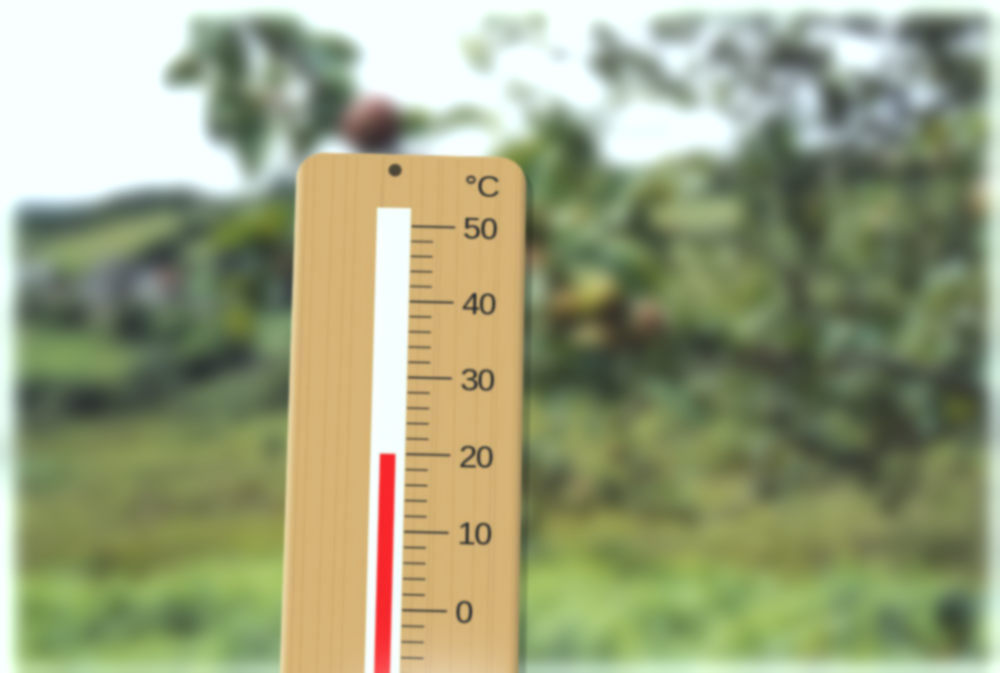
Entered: 20 °C
